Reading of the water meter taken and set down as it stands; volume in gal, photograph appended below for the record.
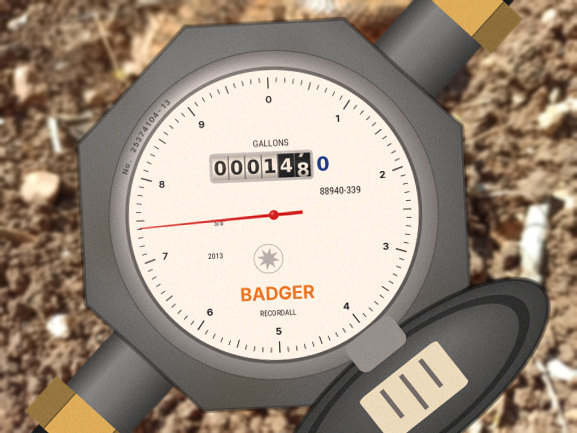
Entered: 1477.4 gal
